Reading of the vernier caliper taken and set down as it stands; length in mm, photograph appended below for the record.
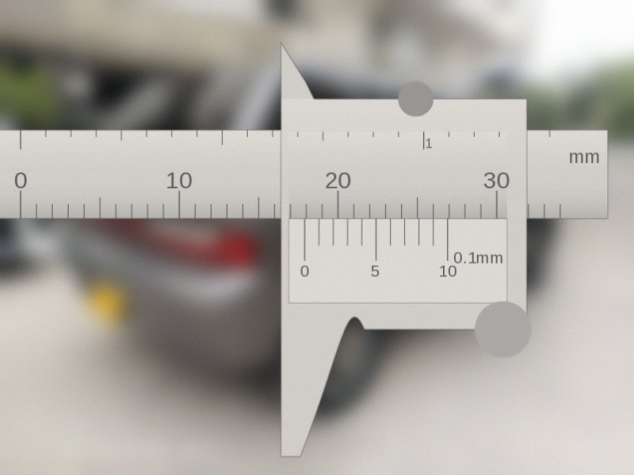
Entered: 17.9 mm
